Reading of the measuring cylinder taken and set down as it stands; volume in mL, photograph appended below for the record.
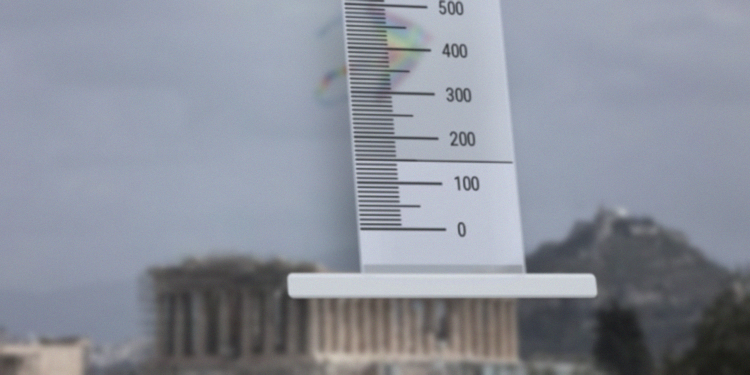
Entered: 150 mL
